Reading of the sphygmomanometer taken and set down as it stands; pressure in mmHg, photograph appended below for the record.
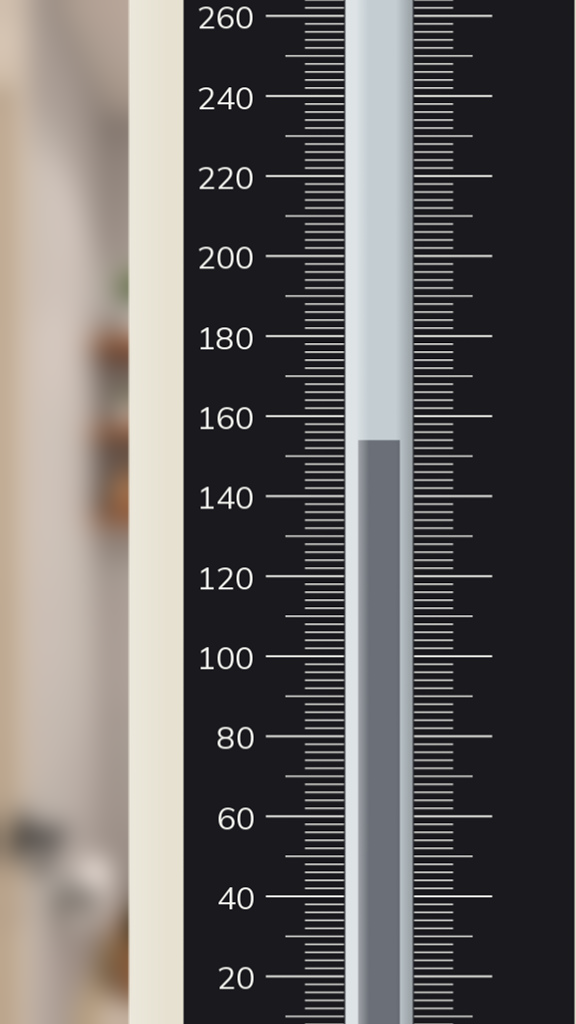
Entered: 154 mmHg
